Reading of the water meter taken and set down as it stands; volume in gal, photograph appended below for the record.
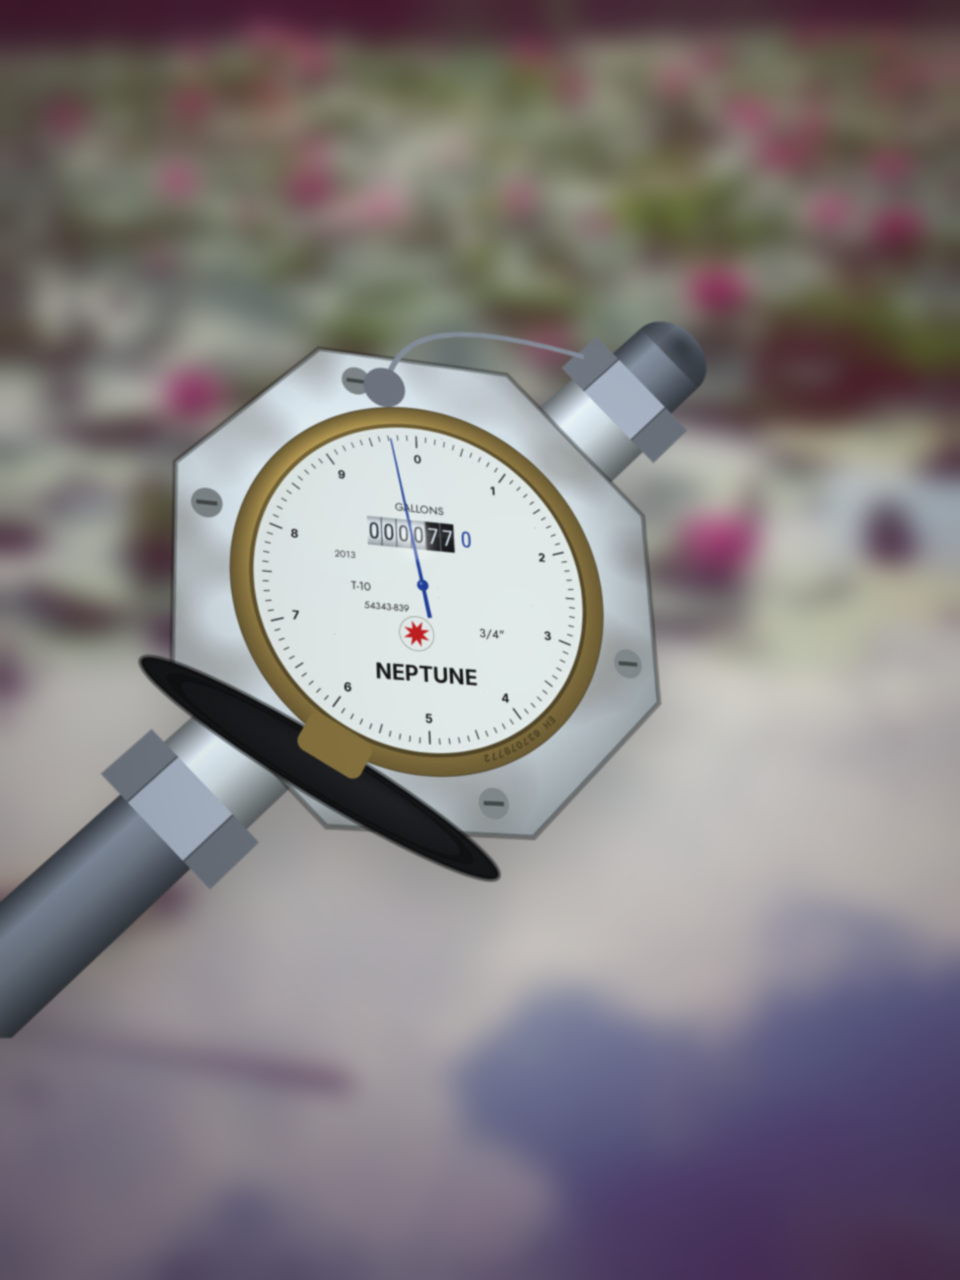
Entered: 769.7 gal
